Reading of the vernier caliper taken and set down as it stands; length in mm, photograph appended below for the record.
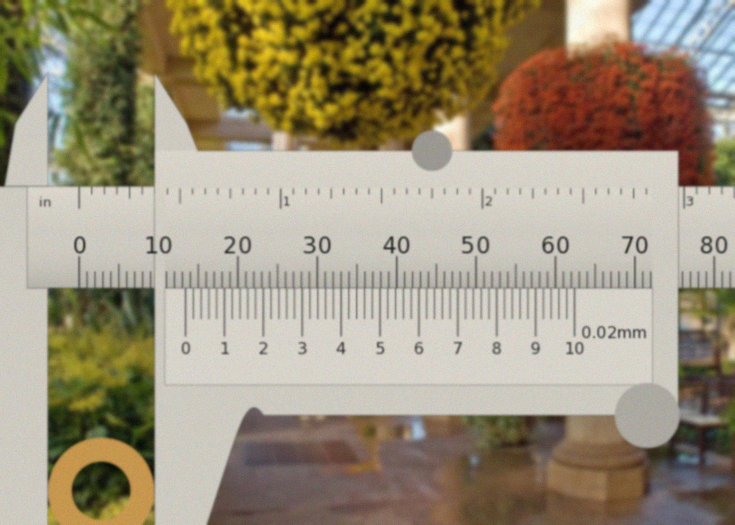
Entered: 13.4 mm
